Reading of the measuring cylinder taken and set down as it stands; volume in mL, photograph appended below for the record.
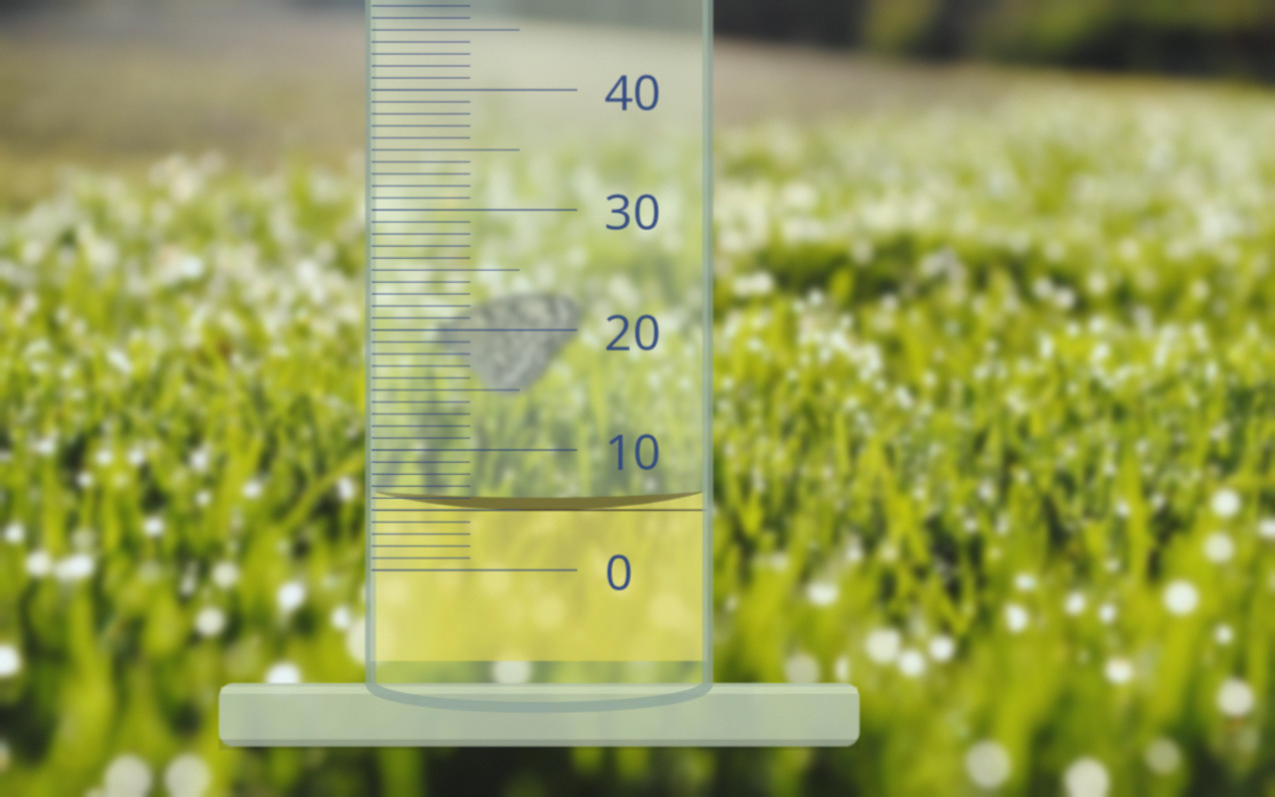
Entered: 5 mL
